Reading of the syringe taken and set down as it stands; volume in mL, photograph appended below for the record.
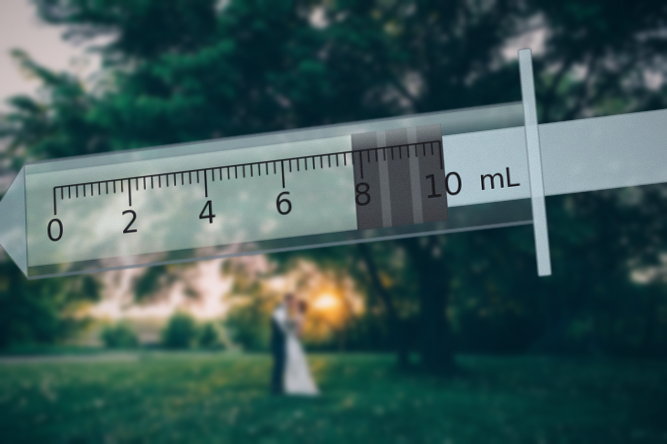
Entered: 7.8 mL
